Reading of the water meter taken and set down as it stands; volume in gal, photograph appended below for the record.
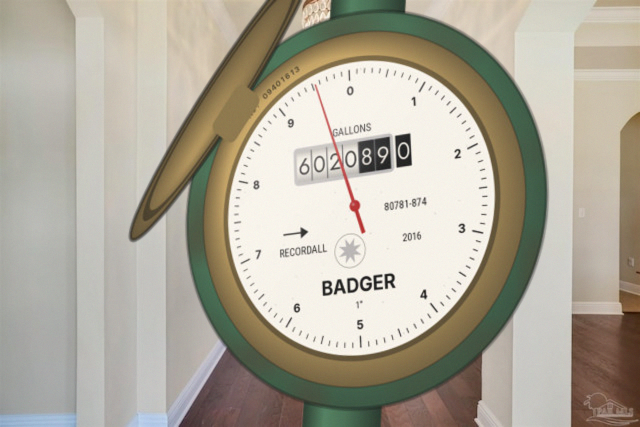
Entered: 6020889.5 gal
